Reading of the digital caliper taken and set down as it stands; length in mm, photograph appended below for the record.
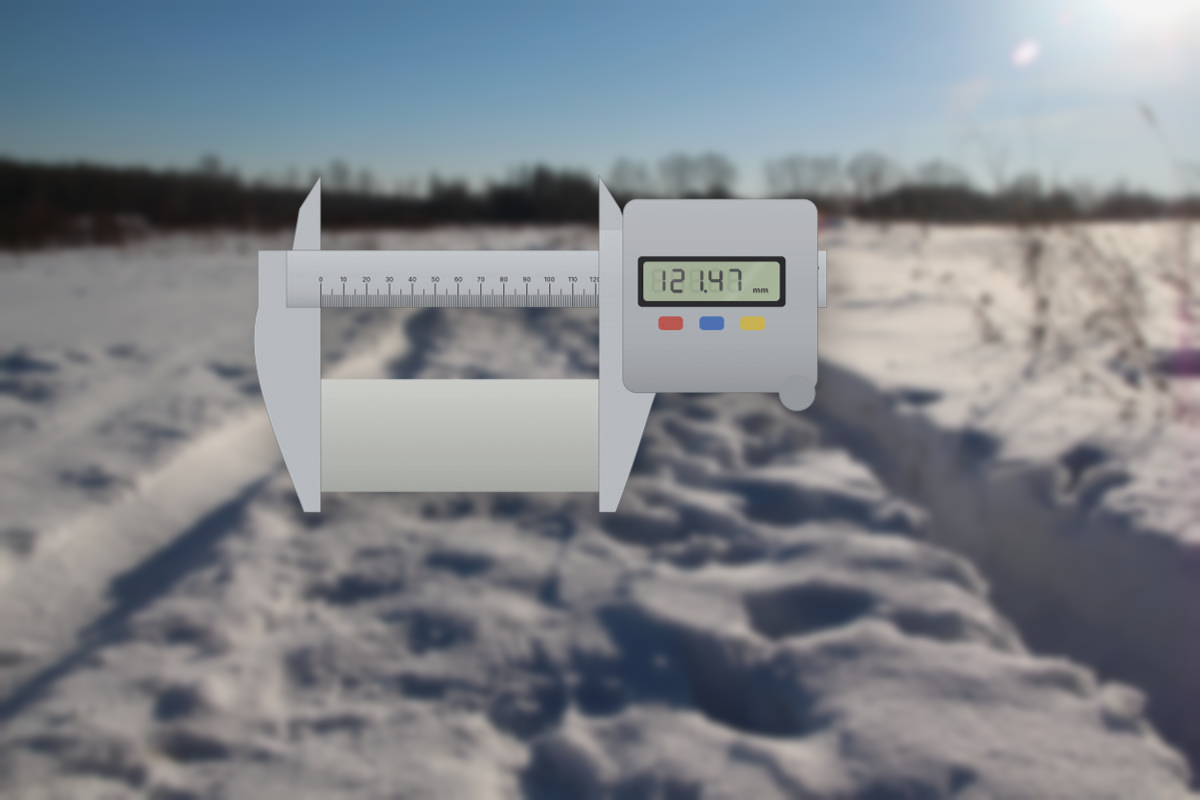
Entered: 121.47 mm
